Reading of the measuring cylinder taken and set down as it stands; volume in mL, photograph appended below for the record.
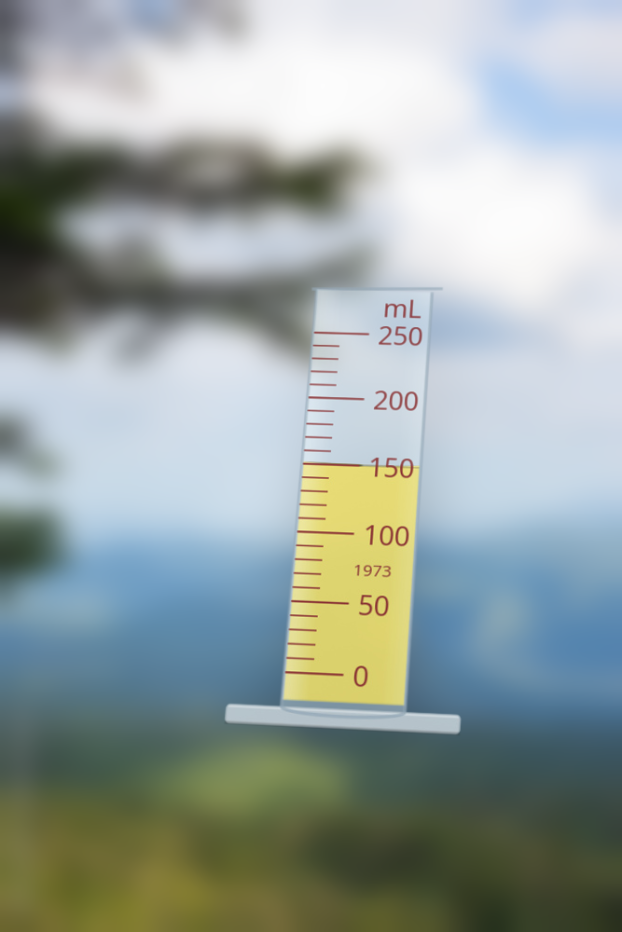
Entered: 150 mL
